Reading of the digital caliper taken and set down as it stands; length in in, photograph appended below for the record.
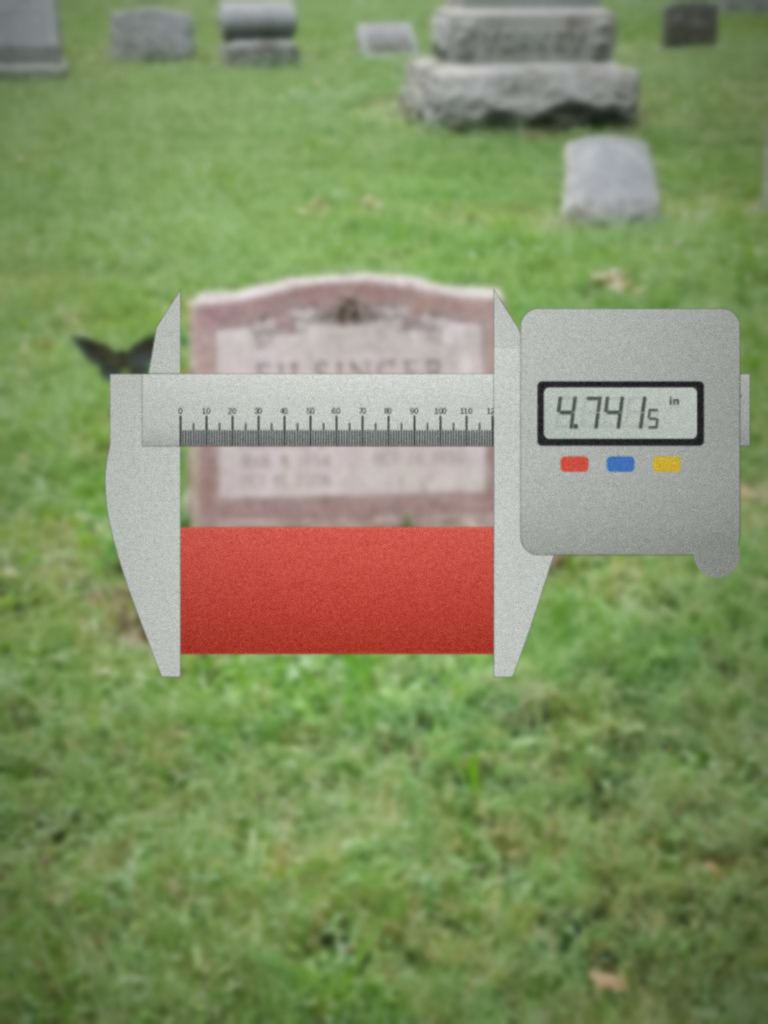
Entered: 4.7415 in
